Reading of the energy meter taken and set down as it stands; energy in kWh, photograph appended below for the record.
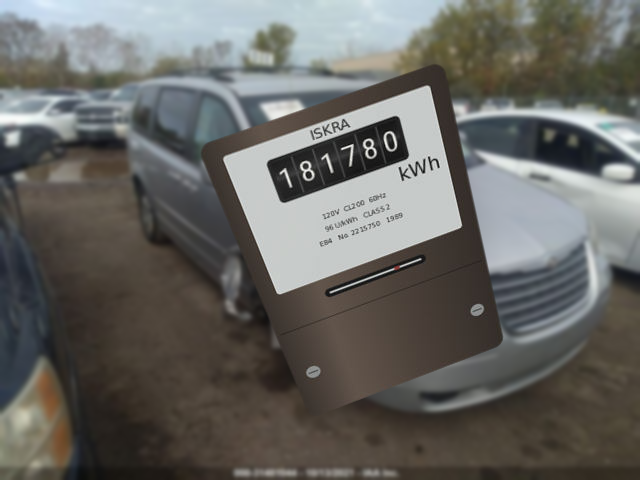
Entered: 181780 kWh
